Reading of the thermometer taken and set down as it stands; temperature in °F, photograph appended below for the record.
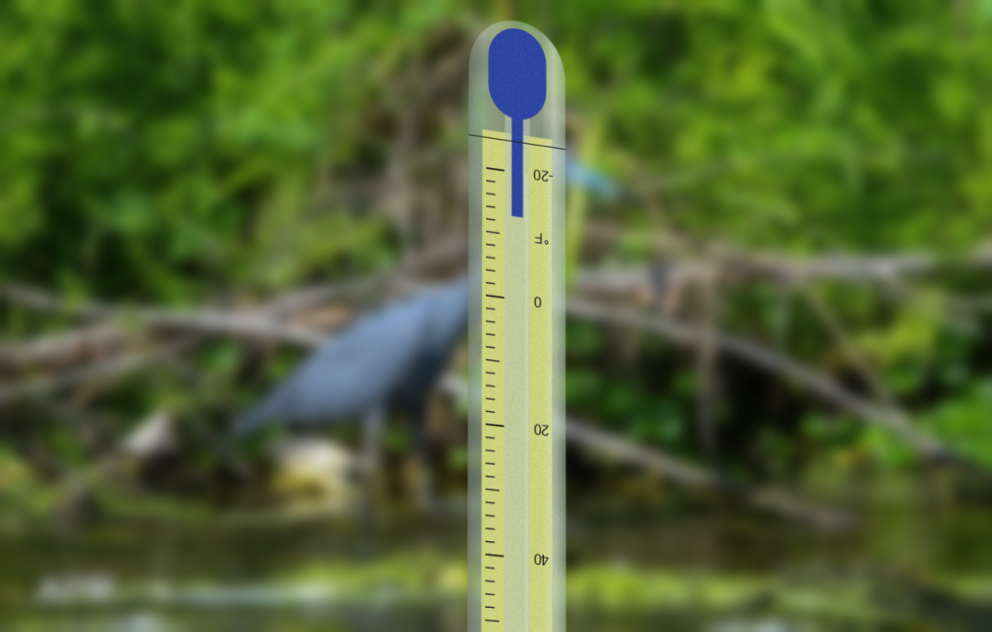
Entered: -13 °F
